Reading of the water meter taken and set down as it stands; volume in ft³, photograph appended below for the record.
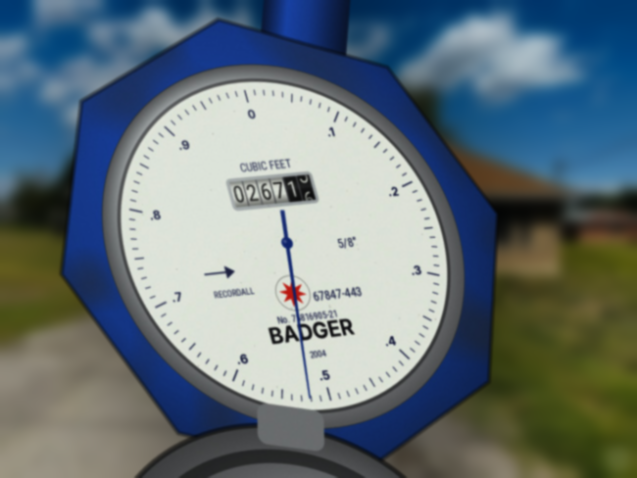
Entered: 26715.52 ft³
